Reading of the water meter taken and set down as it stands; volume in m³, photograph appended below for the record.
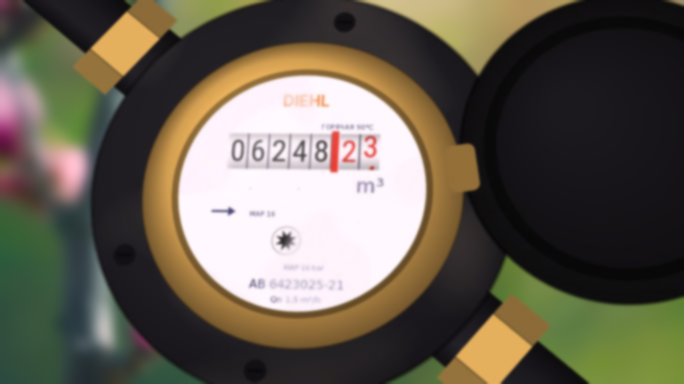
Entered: 6248.23 m³
